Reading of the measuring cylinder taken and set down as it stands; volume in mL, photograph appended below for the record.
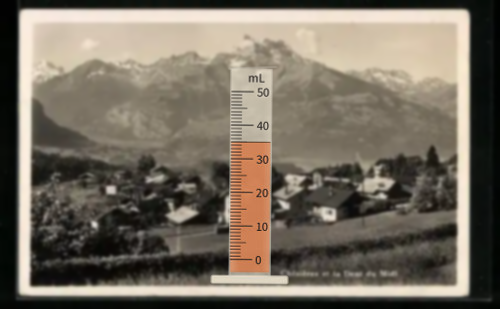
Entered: 35 mL
